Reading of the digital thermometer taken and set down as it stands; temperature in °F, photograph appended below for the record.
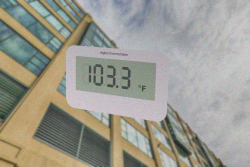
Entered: 103.3 °F
